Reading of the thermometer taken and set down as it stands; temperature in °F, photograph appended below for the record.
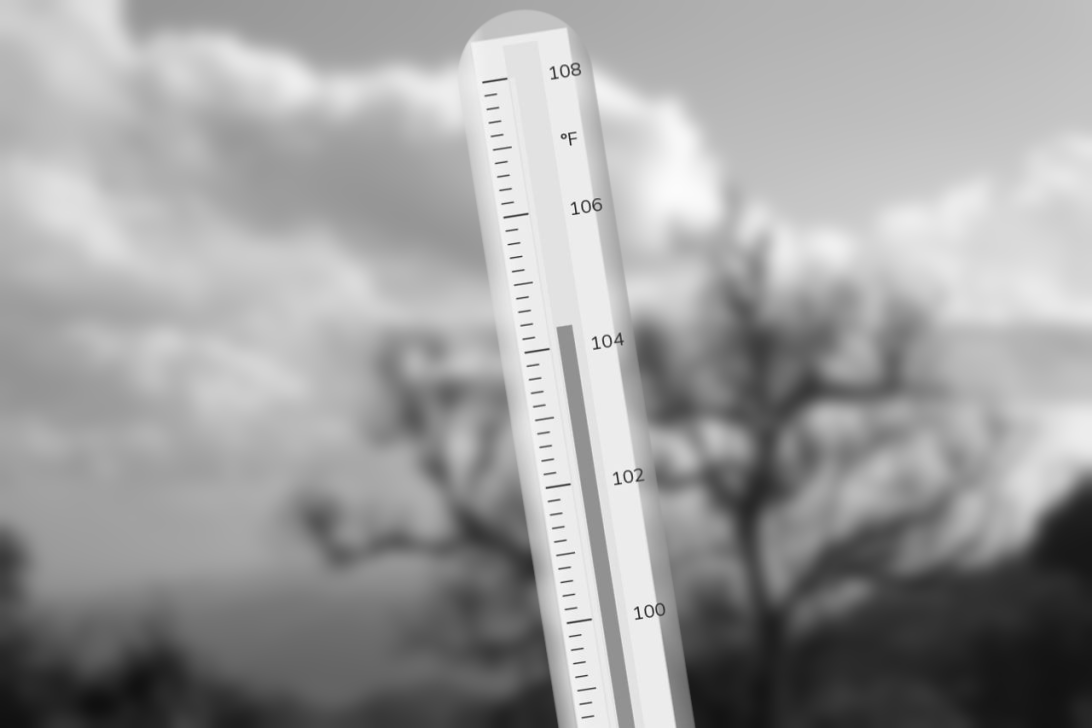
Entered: 104.3 °F
